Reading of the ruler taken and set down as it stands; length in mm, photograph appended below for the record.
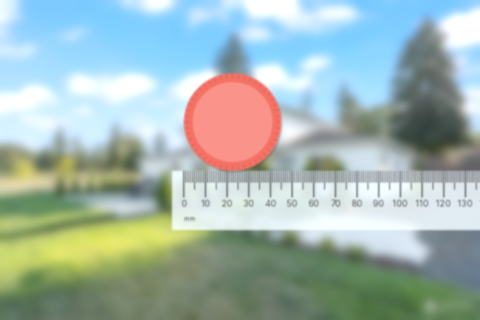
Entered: 45 mm
